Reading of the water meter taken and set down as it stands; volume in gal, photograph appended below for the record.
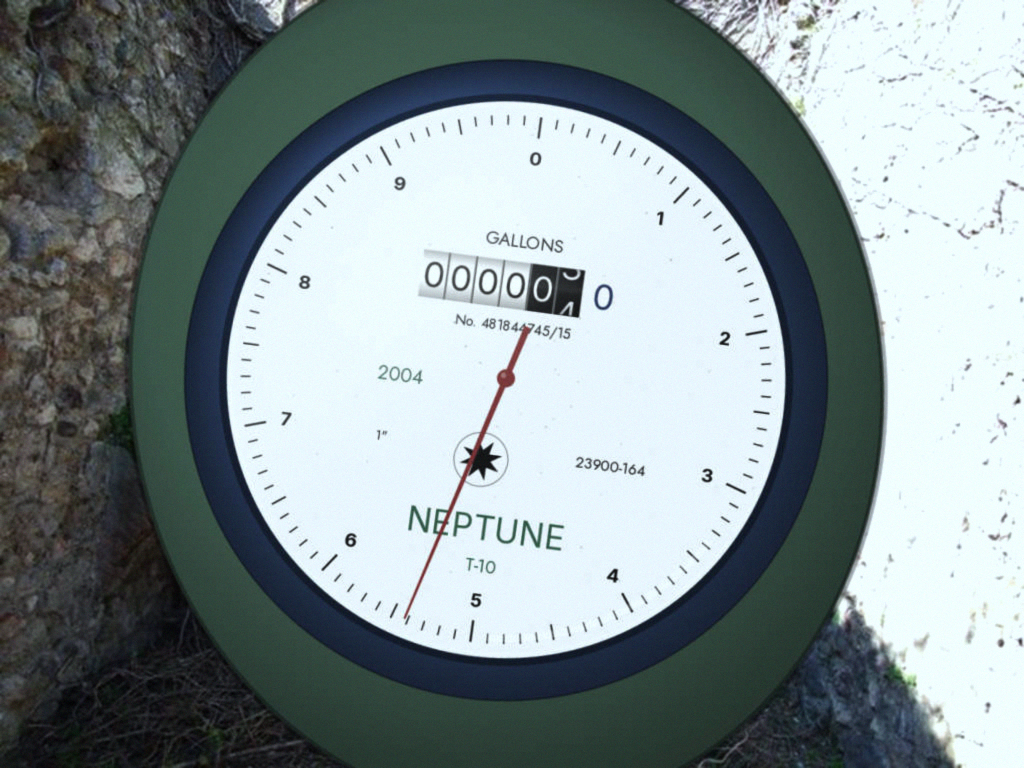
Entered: 35.4 gal
